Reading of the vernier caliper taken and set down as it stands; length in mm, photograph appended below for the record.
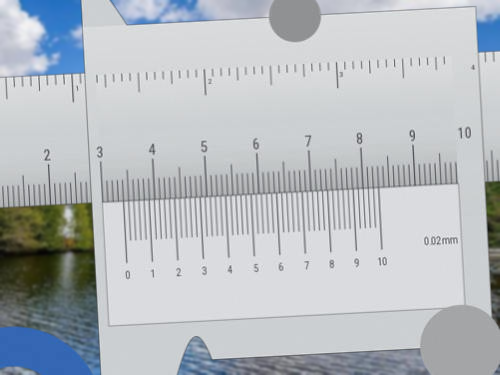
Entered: 34.0 mm
